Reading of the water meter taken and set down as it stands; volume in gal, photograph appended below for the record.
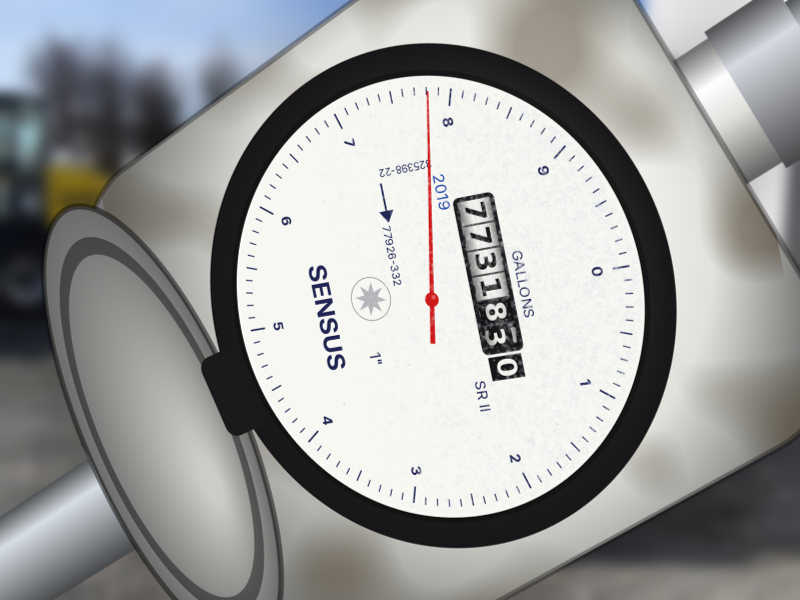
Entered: 7731827.8 gal
